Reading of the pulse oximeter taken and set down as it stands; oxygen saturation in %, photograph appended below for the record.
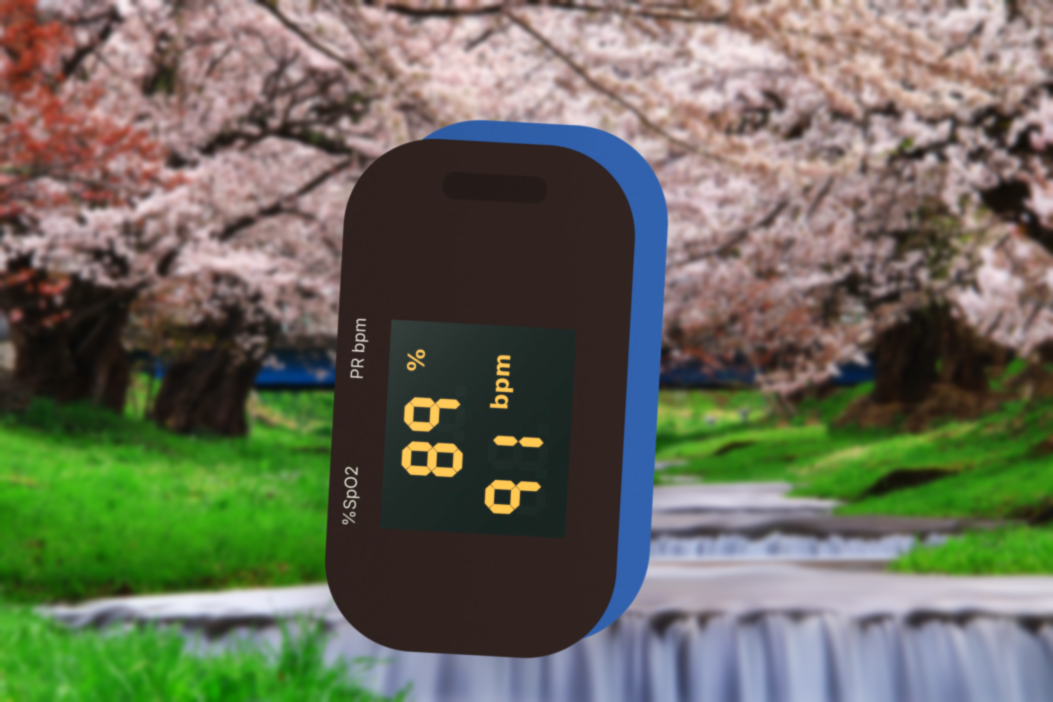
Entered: 89 %
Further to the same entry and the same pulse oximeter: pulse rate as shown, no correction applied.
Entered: 91 bpm
